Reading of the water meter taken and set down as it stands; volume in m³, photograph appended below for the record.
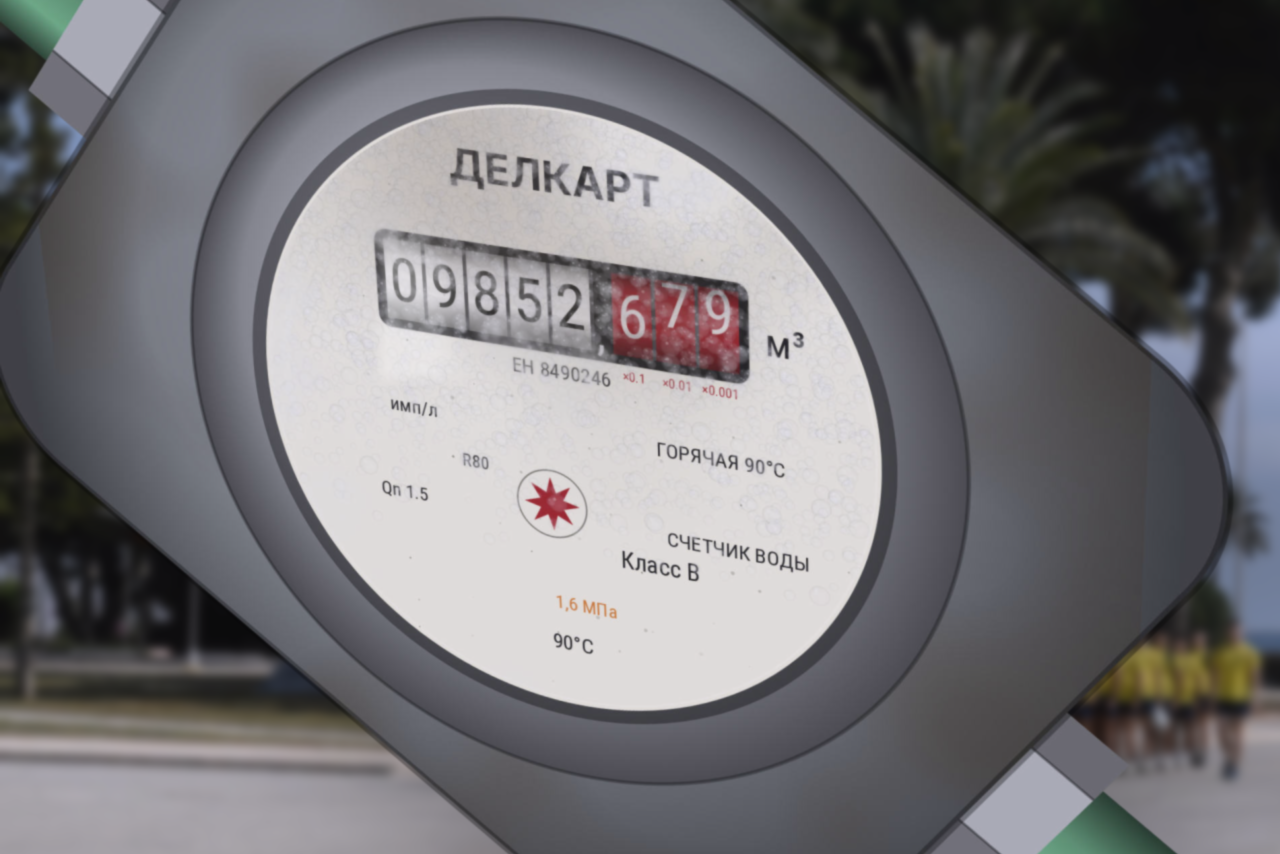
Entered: 9852.679 m³
